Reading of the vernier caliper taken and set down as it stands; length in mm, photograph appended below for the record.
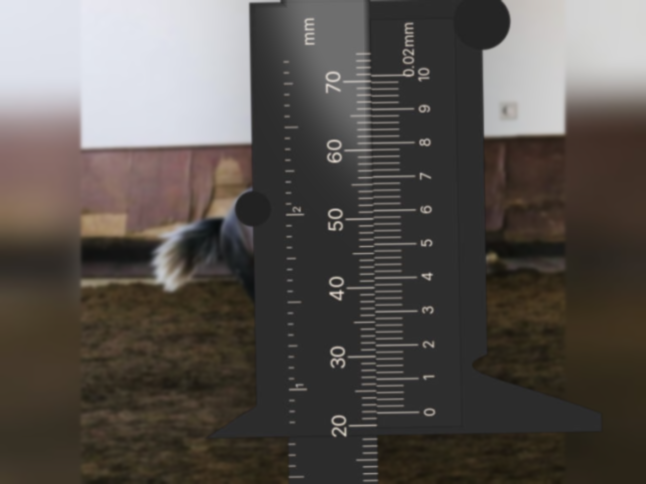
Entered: 21.8 mm
